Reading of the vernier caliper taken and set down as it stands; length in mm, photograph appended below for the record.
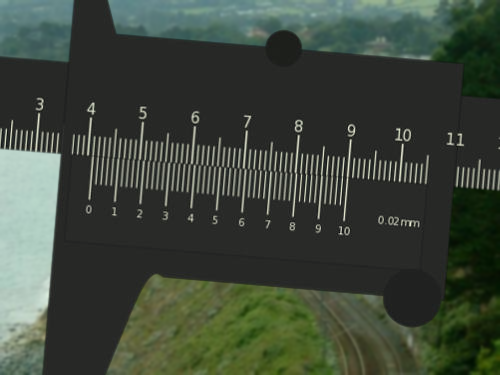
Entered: 41.0 mm
